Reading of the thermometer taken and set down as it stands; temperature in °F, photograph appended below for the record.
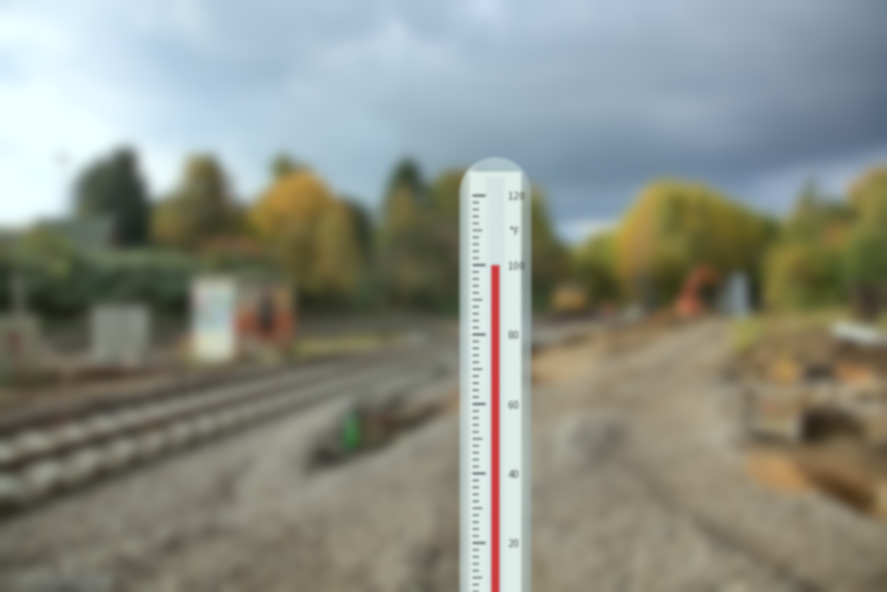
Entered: 100 °F
